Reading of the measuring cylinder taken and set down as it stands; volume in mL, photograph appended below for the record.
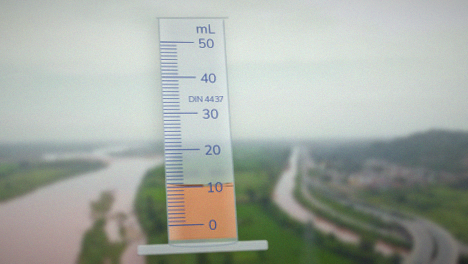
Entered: 10 mL
